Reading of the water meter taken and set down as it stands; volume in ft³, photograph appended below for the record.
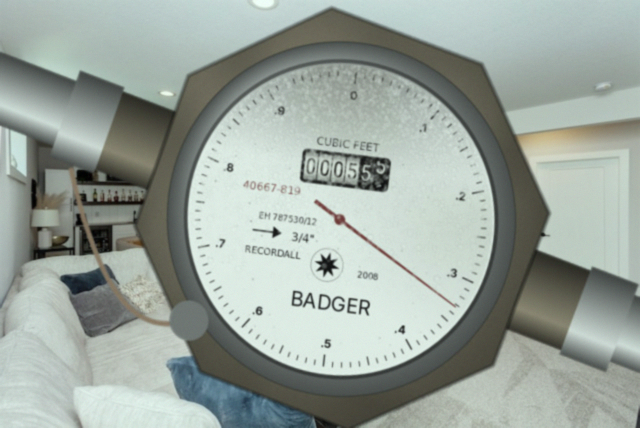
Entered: 555.33 ft³
